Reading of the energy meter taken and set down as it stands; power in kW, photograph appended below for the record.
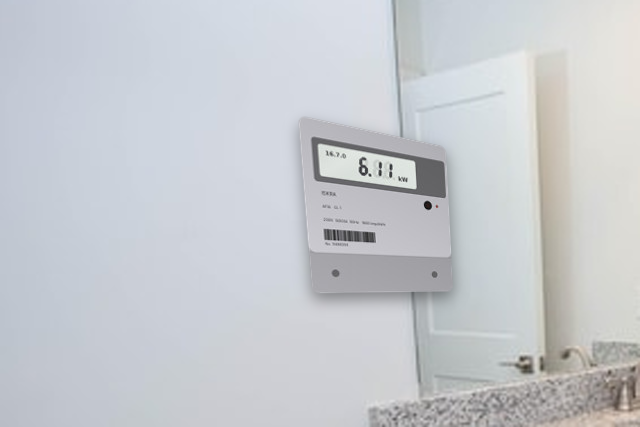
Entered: 6.11 kW
